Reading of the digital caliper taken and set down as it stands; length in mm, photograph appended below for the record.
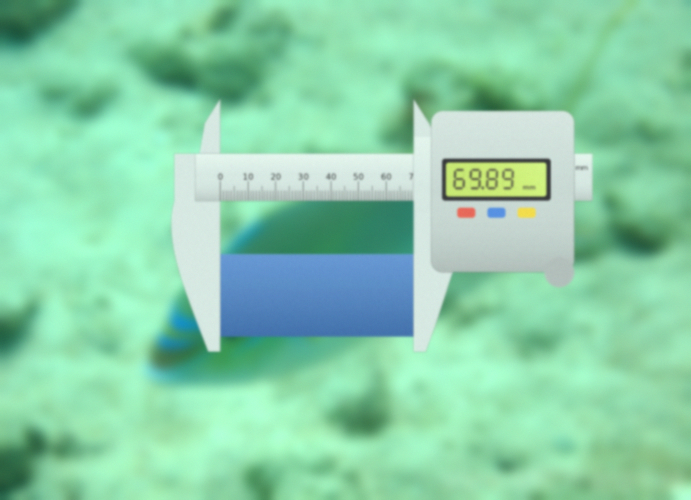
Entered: 69.89 mm
